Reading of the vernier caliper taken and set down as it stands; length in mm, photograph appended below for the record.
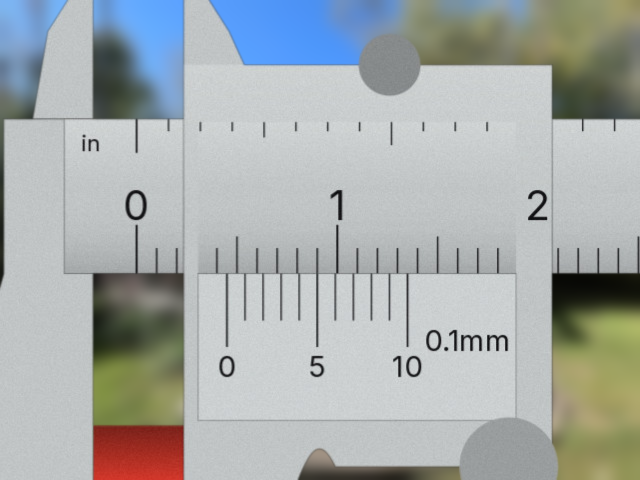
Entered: 4.5 mm
